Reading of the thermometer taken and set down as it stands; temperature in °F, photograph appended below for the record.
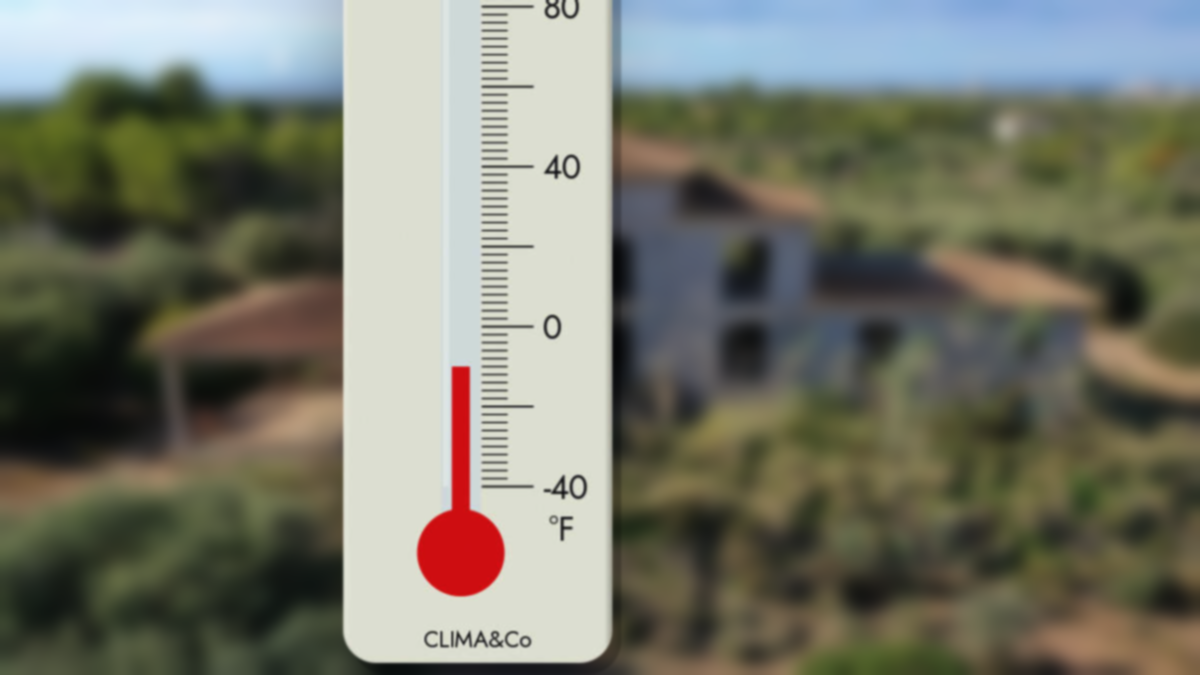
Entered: -10 °F
